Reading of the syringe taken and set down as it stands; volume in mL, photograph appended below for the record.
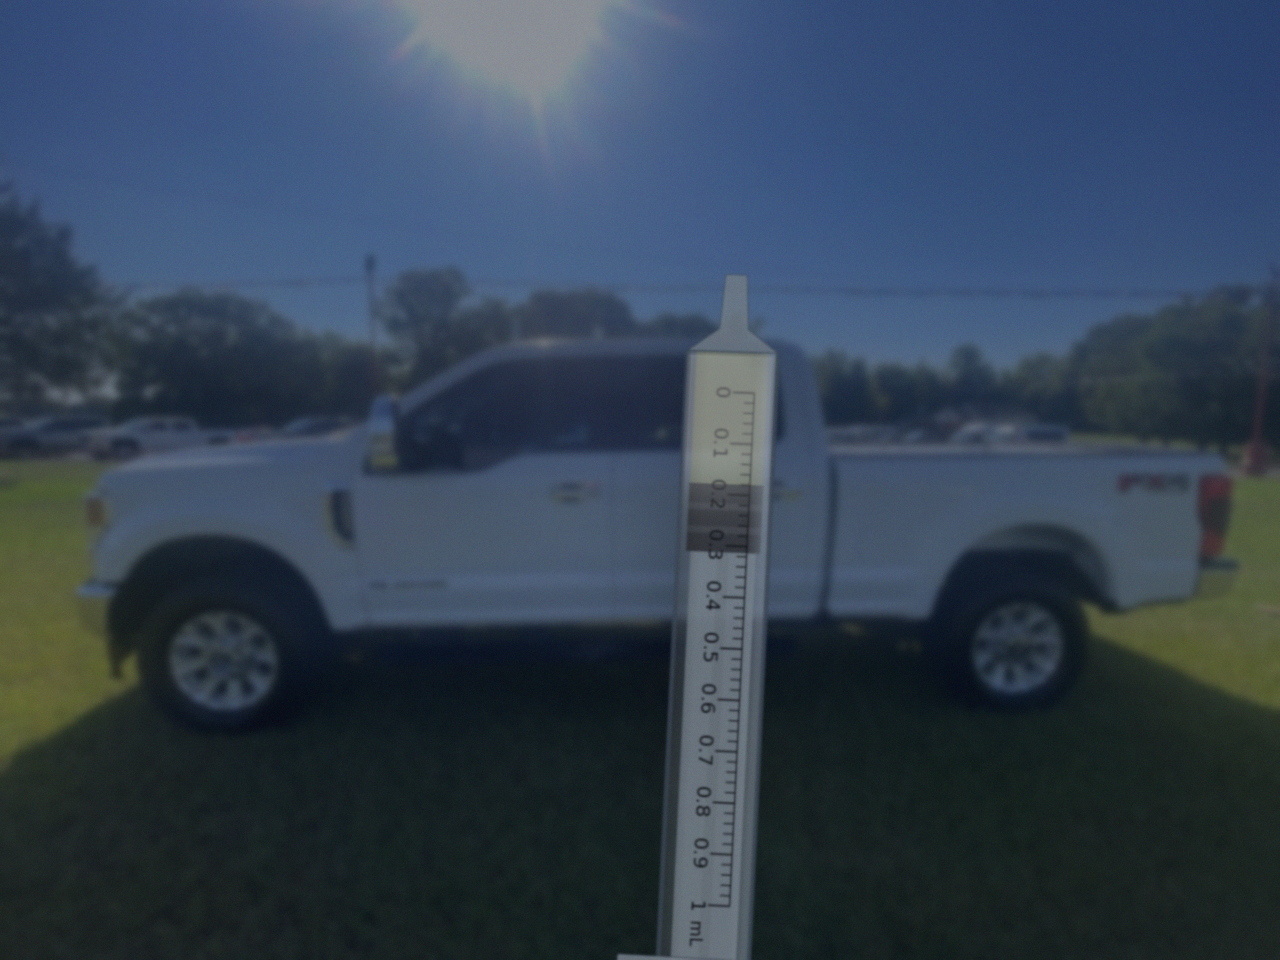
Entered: 0.18 mL
